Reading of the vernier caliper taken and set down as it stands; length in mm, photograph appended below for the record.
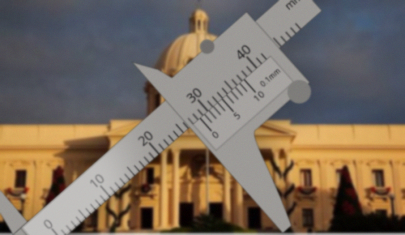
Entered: 28.4 mm
